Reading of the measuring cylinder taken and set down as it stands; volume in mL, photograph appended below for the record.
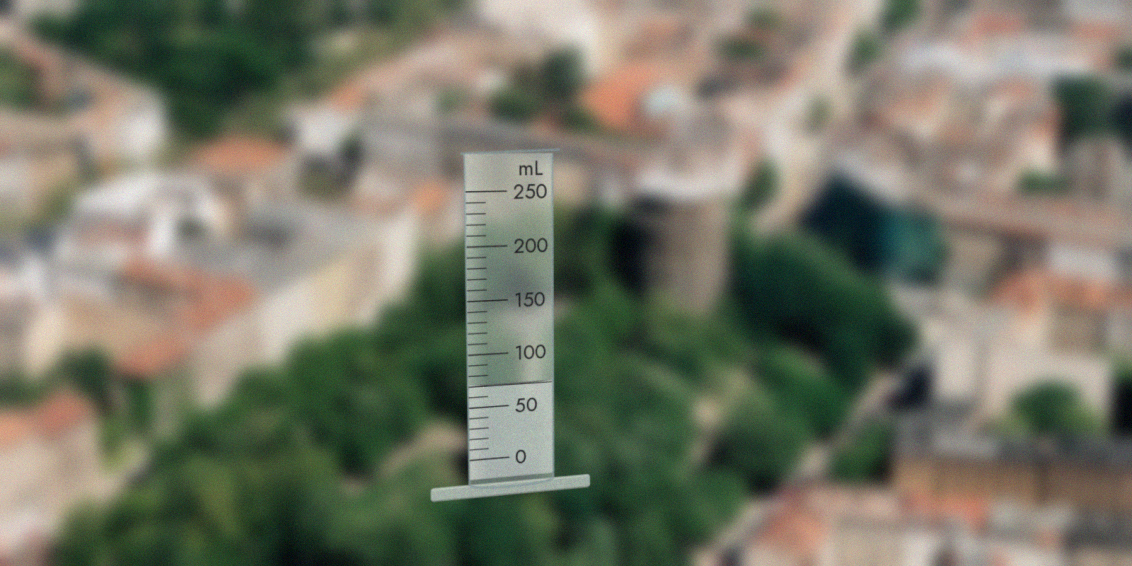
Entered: 70 mL
